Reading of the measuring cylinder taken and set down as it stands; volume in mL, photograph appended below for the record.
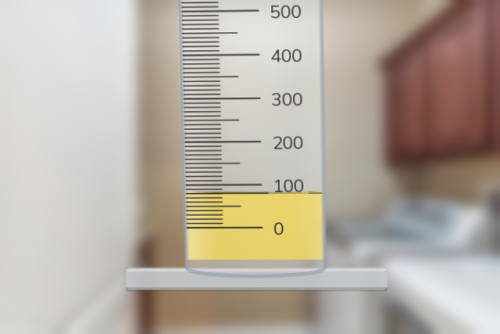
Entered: 80 mL
